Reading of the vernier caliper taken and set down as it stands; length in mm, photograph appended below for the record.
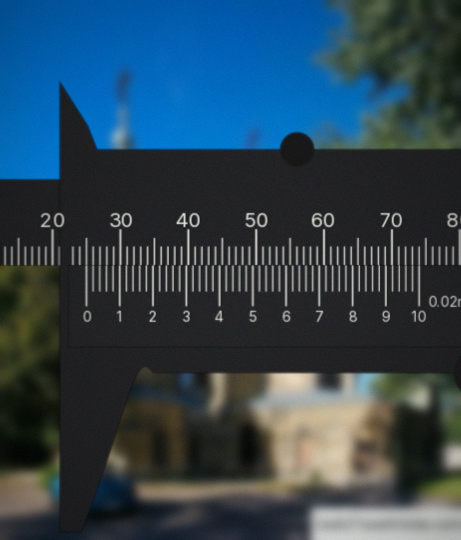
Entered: 25.0 mm
